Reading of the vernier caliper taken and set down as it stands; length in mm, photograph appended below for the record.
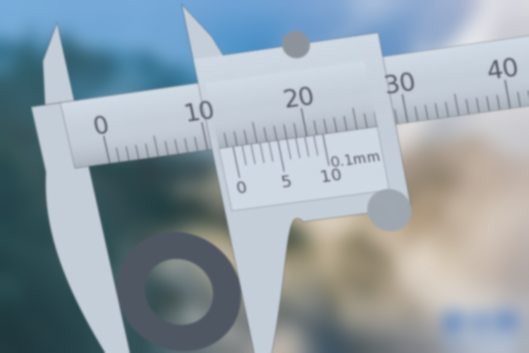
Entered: 12.6 mm
